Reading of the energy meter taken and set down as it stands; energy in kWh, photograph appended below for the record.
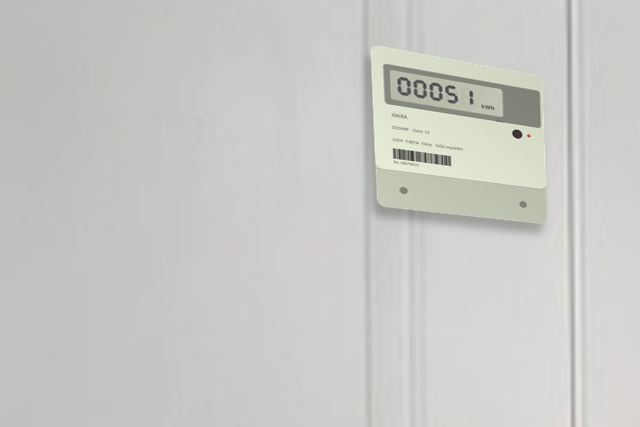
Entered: 51 kWh
